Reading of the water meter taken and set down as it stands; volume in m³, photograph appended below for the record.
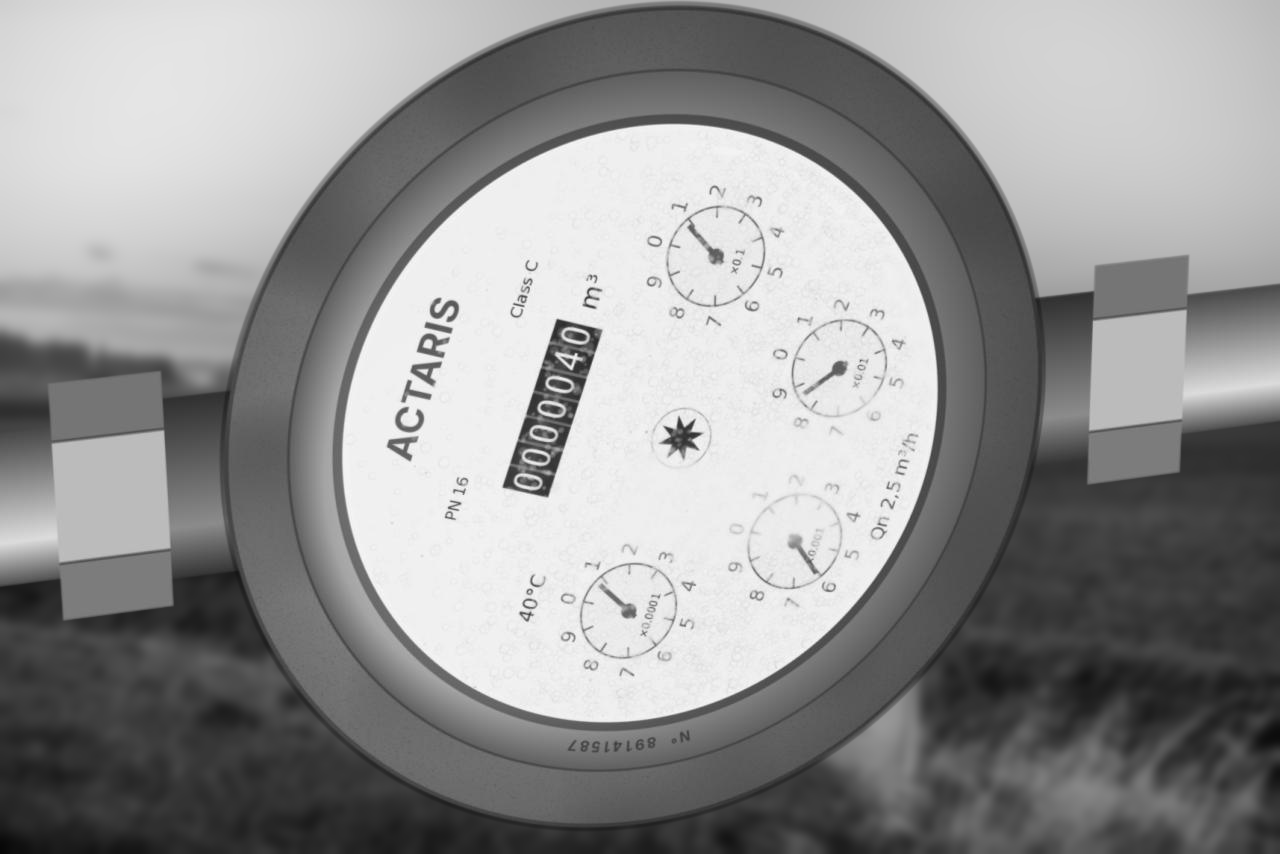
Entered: 40.0860 m³
